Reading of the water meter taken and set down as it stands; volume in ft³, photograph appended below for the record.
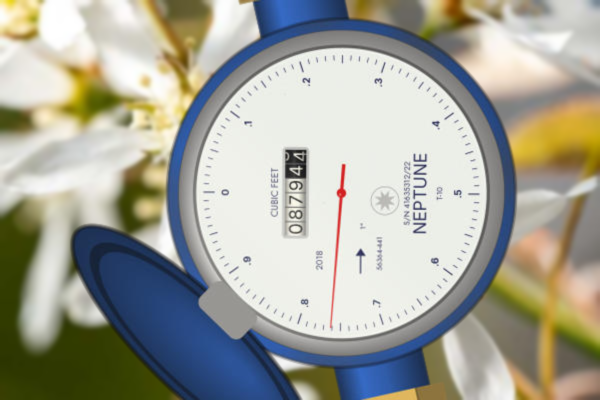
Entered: 87943.76 ft³
